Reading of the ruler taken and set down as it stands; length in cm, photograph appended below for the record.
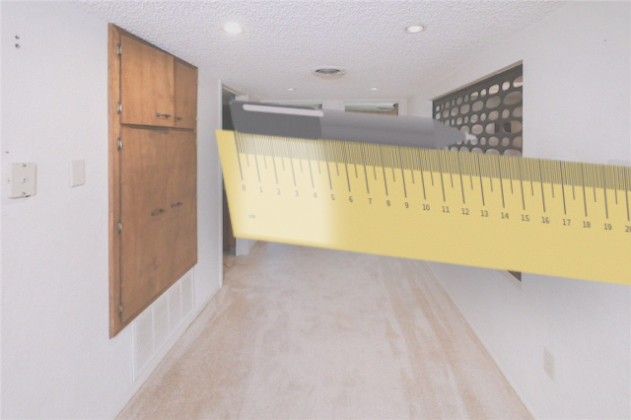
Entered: 13 cm
